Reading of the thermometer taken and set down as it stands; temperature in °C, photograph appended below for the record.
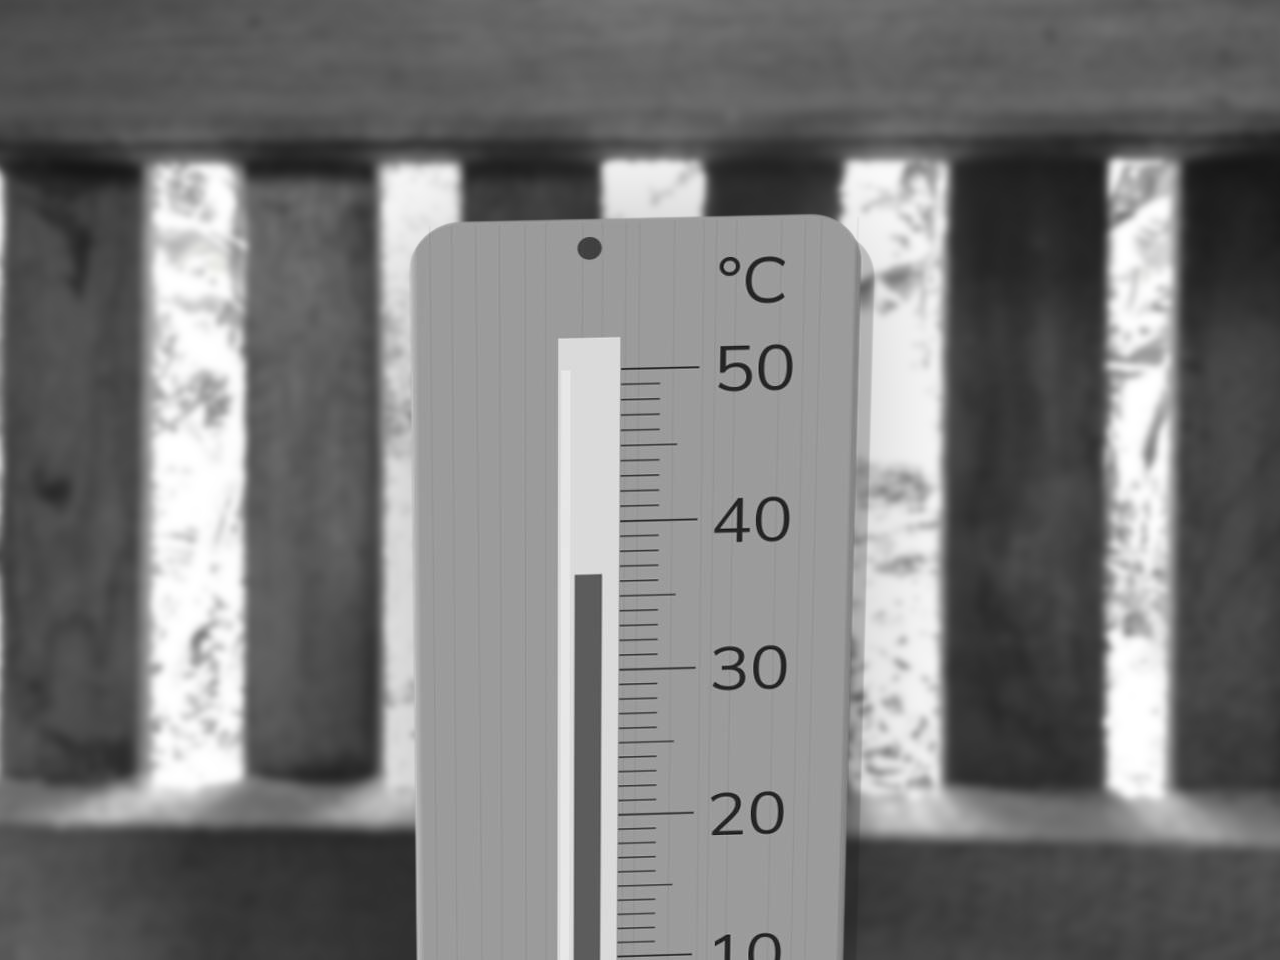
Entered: 36.5 °C
